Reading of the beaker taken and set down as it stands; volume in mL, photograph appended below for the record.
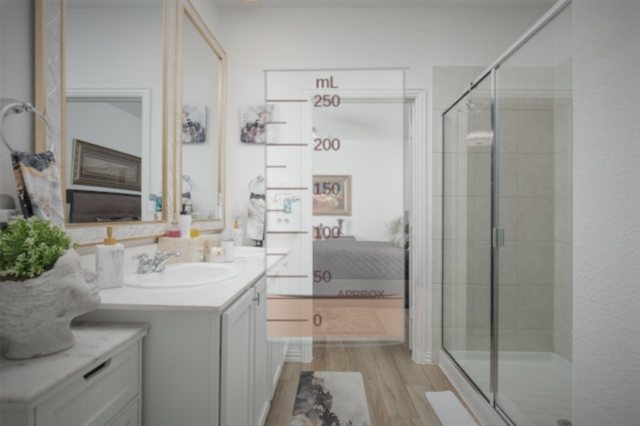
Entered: 25 mL
